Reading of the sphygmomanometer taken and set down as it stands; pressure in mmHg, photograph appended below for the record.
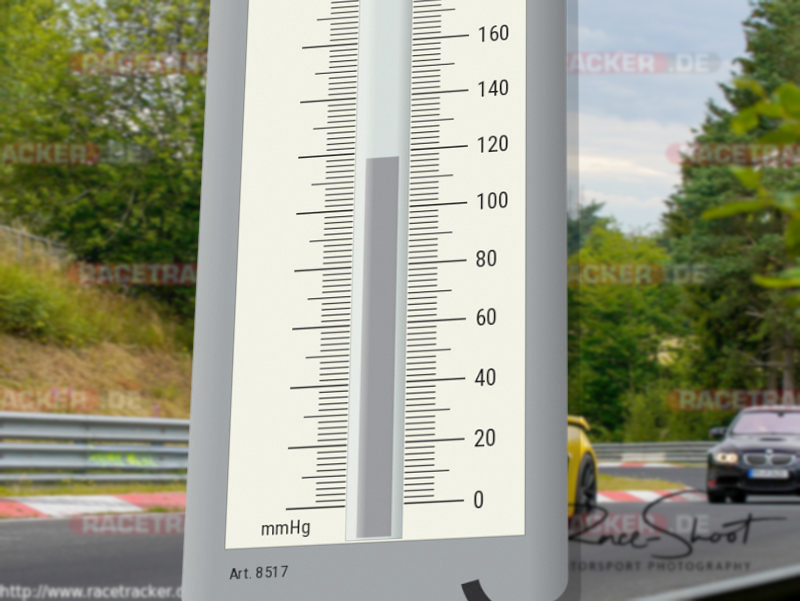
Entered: 118 mmHg
